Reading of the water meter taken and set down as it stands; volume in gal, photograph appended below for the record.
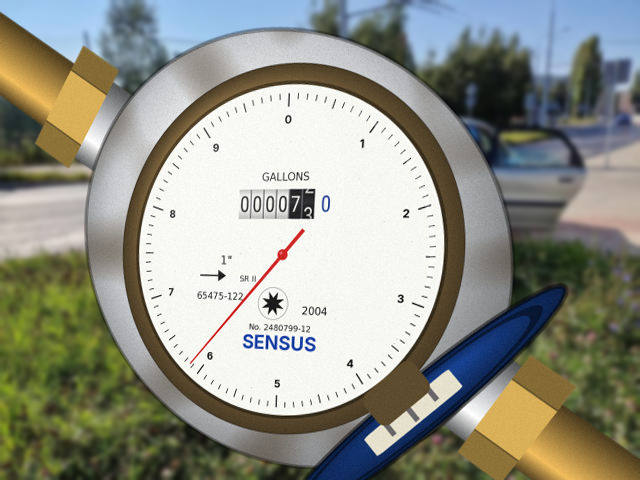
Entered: 726.1 gal
